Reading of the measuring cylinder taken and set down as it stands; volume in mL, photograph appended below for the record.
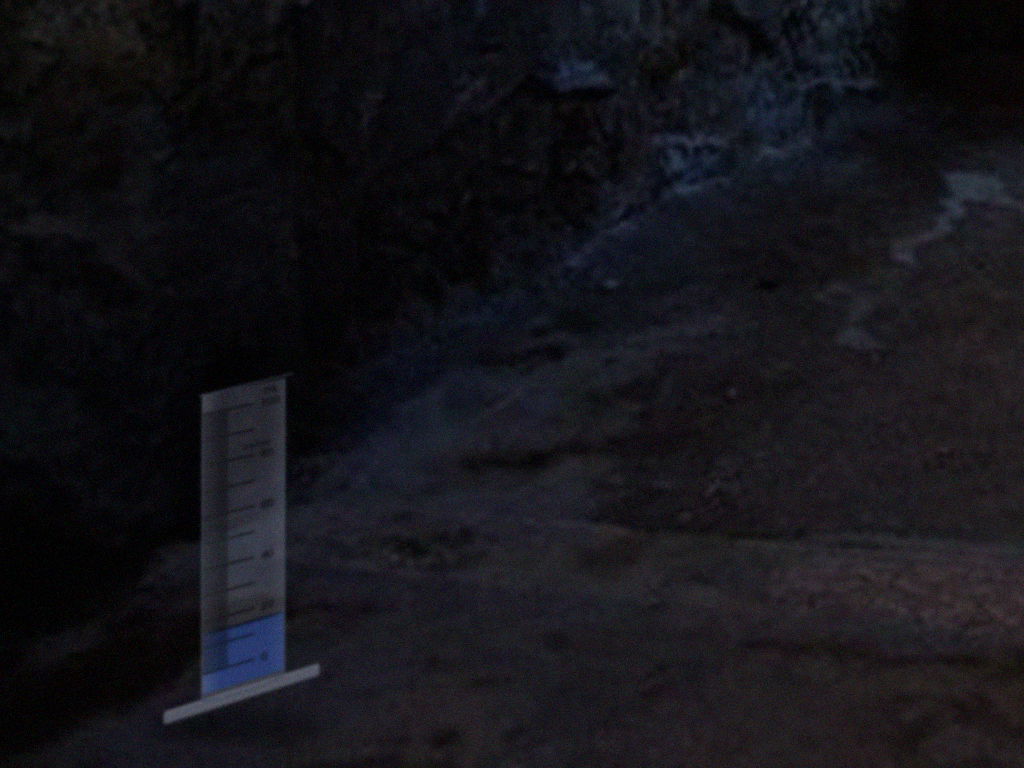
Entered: 15 mL
